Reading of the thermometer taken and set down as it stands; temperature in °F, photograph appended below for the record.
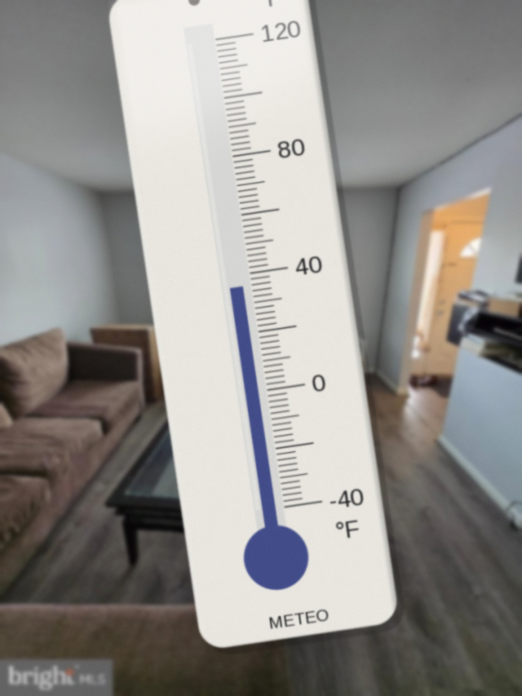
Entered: 36 °F
